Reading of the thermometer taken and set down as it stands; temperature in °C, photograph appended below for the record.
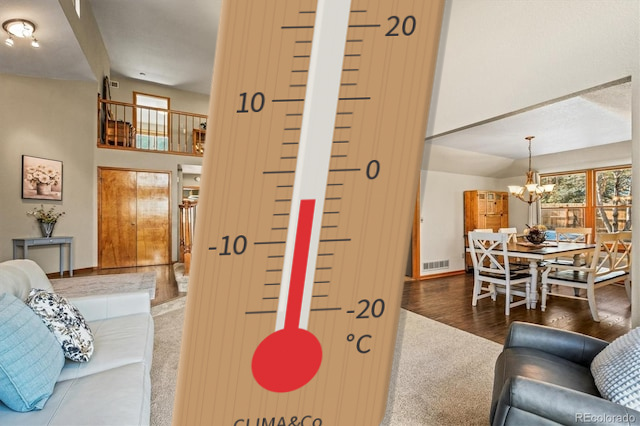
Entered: -4 °C
